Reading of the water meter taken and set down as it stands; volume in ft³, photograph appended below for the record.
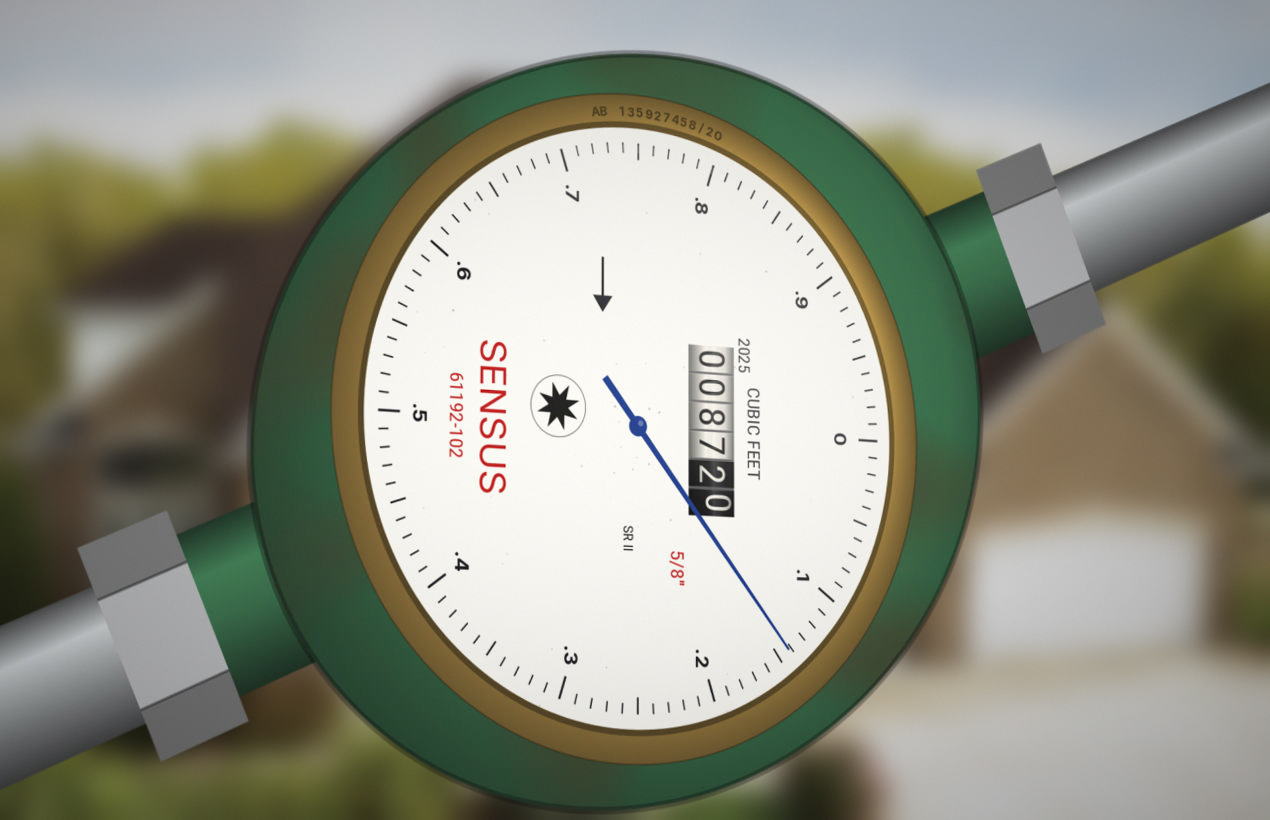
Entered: 8720.14 ft³
